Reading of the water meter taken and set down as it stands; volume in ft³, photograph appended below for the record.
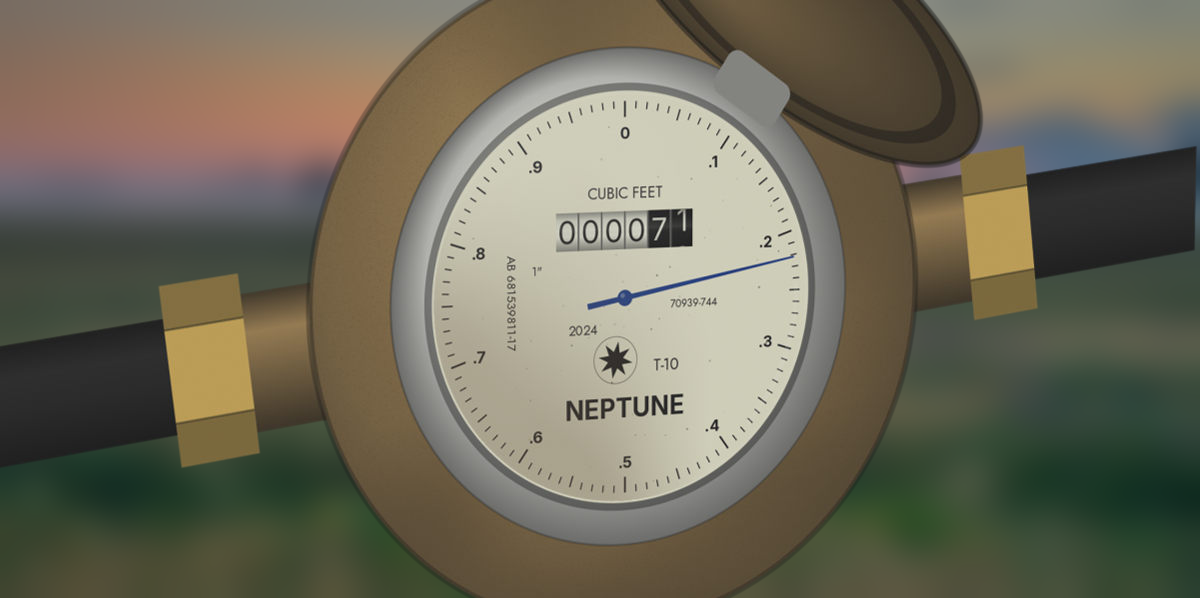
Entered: 71.22 ft³
